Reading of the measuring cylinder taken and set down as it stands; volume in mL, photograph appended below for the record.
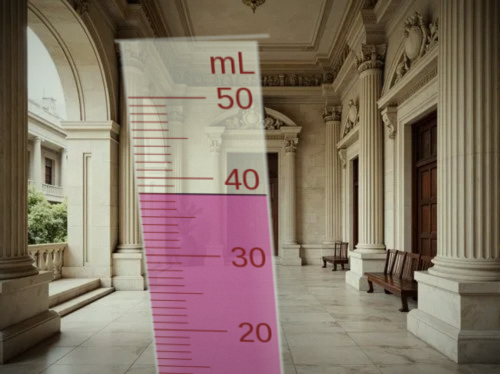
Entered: 38 mL
